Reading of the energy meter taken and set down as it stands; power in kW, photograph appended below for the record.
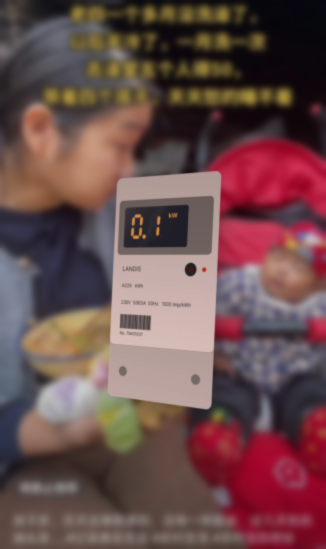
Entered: 0.1 kW
